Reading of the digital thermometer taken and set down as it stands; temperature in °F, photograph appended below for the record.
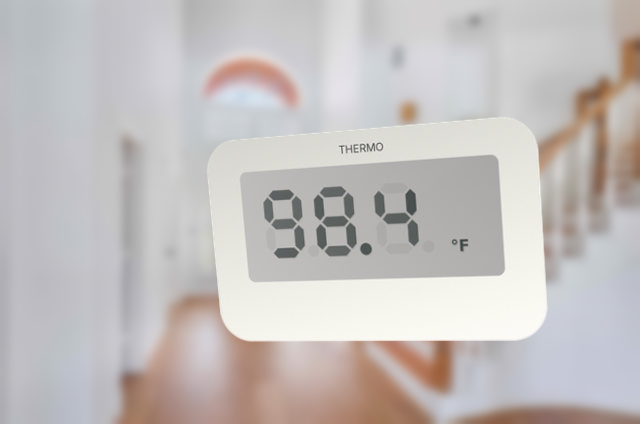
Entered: 98.4 °F
